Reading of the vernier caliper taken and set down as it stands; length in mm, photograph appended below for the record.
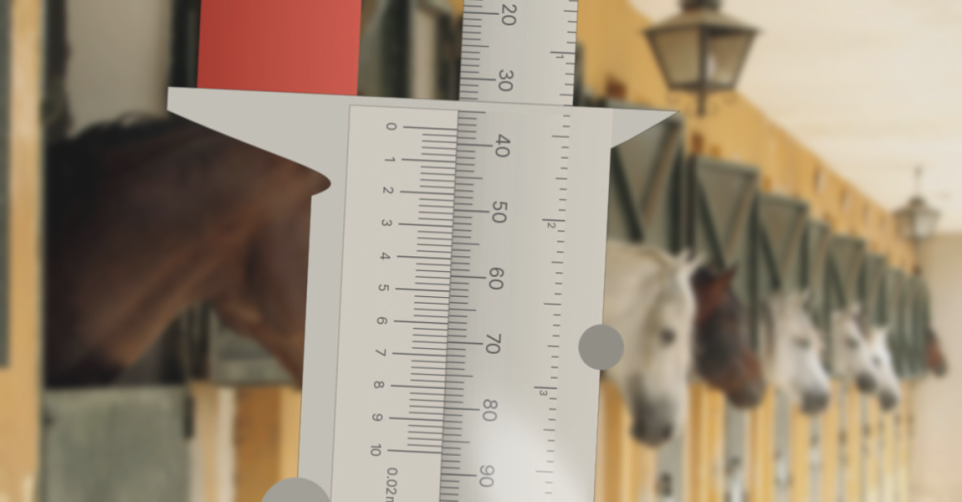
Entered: 37.8 mm
